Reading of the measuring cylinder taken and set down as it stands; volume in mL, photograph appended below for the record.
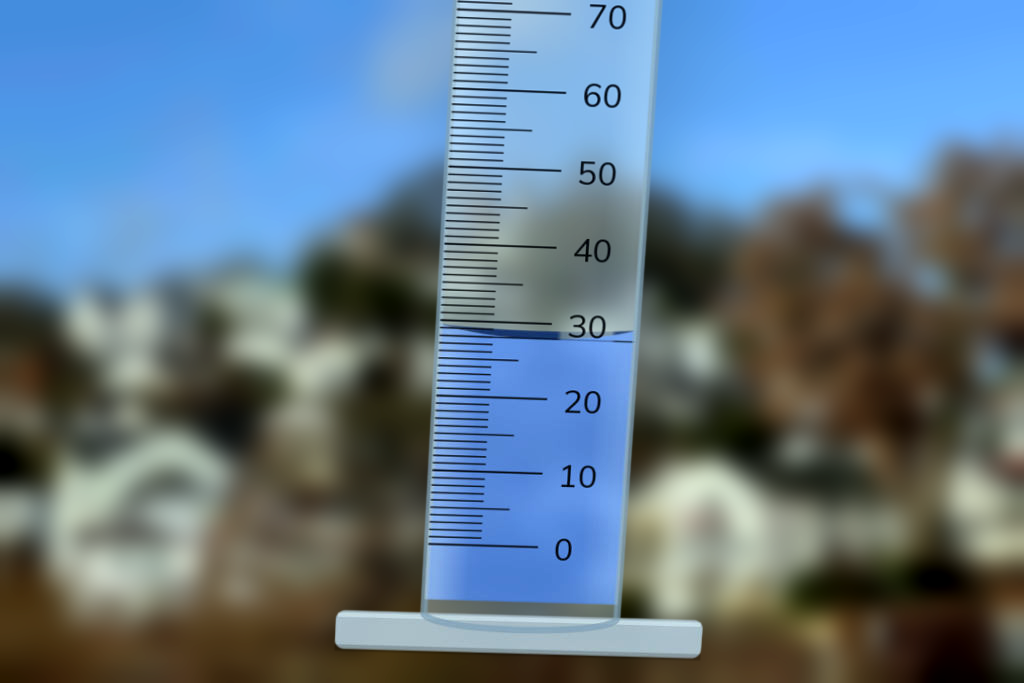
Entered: 28 mL
